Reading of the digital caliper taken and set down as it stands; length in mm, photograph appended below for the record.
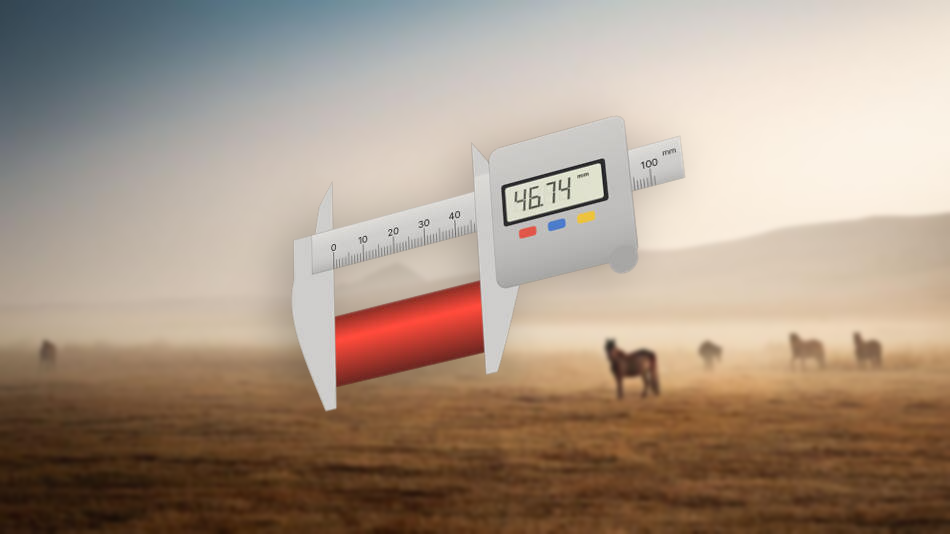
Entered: 46.74 mm
